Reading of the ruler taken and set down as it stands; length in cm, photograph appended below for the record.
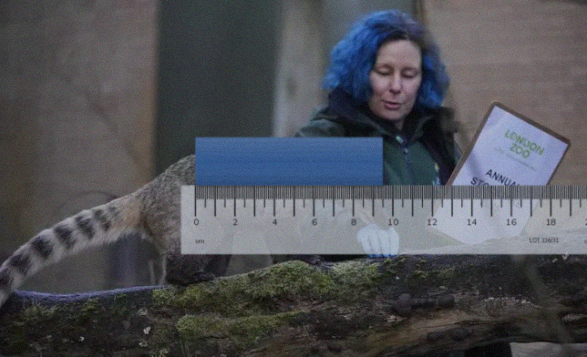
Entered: 9.5 cm
